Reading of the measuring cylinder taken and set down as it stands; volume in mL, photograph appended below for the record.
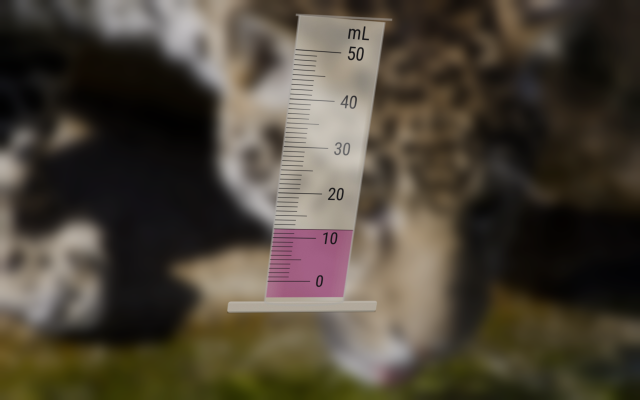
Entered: 12 mL
